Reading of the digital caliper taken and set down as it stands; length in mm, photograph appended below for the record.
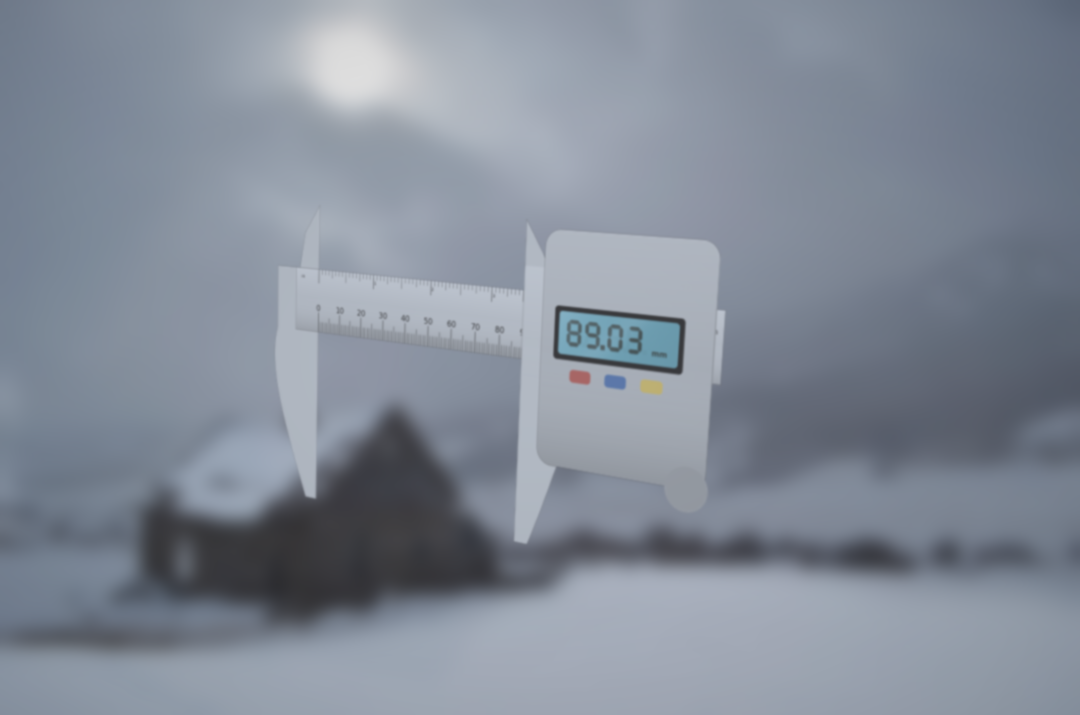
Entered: 89.03 mm
